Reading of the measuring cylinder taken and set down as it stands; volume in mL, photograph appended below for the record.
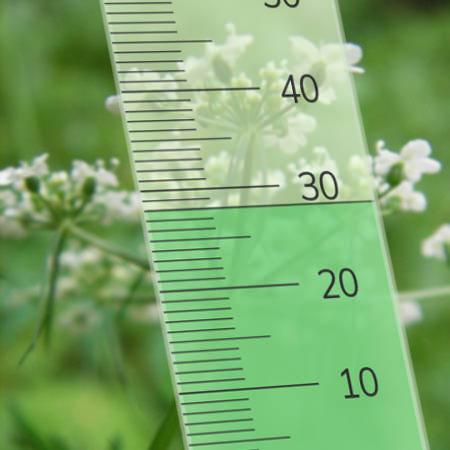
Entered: 28 mL
